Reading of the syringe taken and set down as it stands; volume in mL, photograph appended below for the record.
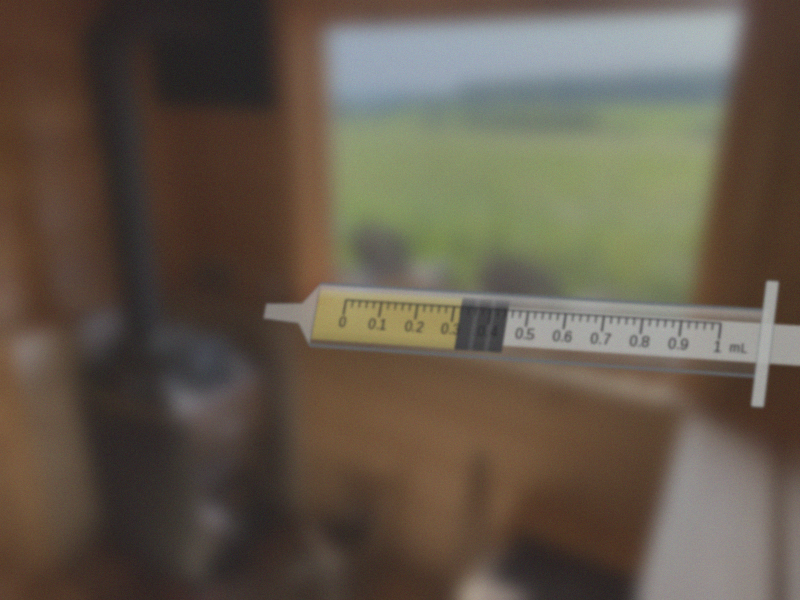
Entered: 0.32 mL
